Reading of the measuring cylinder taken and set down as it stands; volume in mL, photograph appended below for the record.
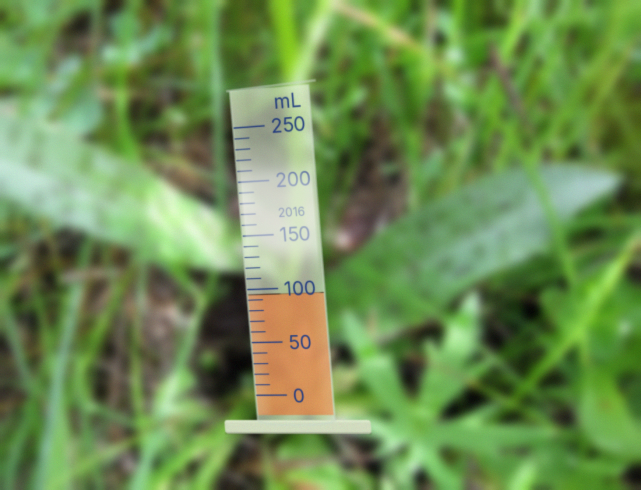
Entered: 95 mL
